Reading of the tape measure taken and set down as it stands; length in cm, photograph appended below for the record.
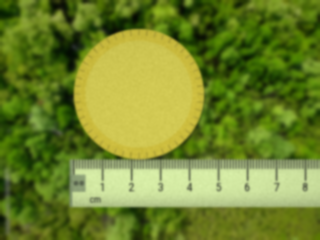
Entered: 4.5 cm
